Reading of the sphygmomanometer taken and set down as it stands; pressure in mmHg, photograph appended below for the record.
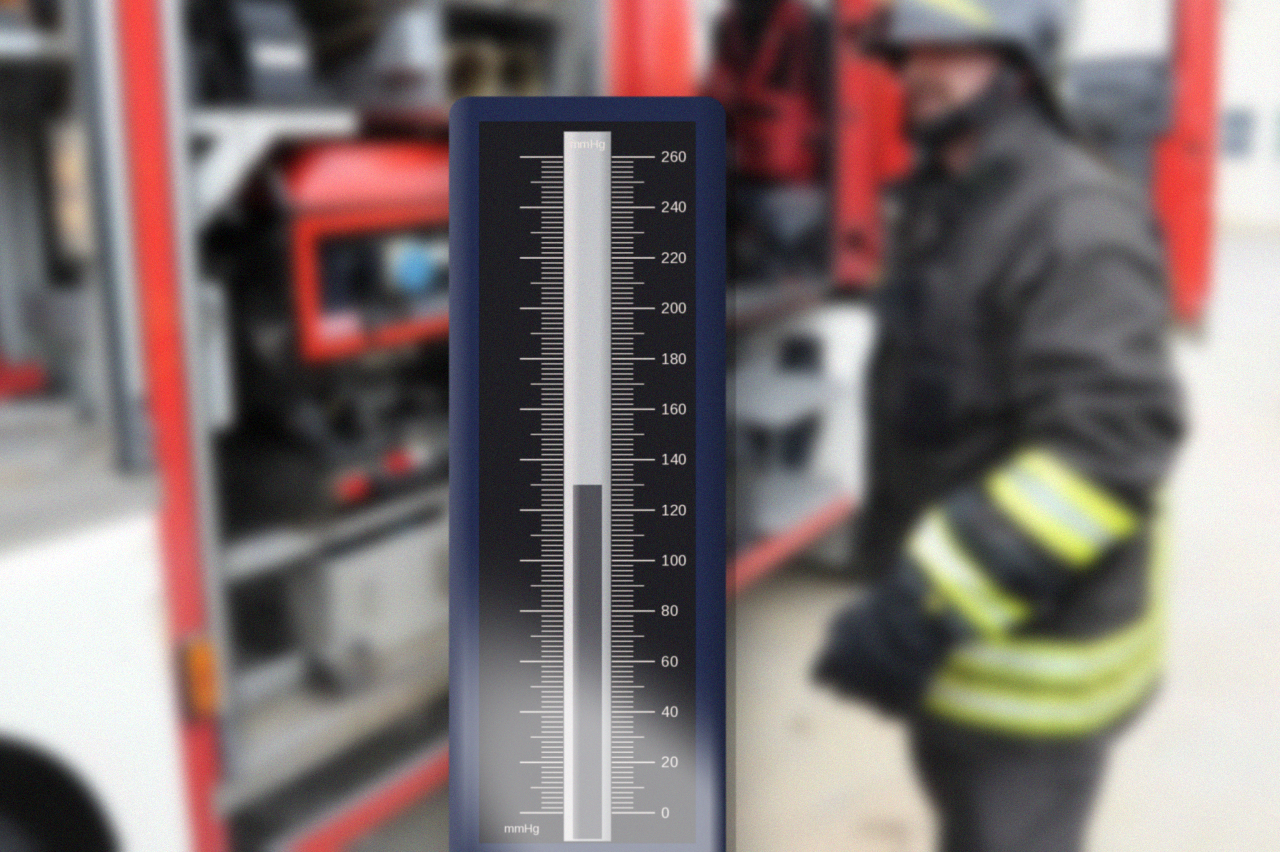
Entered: 130 mmHg
